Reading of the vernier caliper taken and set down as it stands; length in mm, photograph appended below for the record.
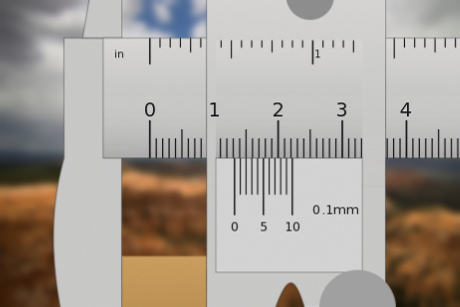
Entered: 13.2 mm
